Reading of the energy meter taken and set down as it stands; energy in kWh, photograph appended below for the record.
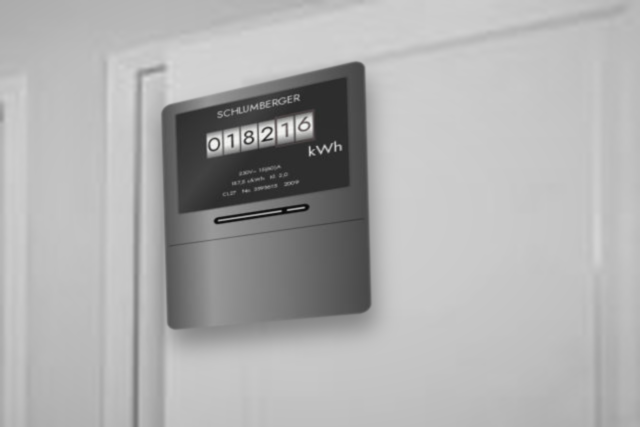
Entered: 182.16 kWh
